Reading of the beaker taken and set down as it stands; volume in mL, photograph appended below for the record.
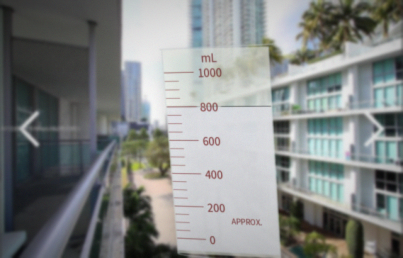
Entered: 800 mL
